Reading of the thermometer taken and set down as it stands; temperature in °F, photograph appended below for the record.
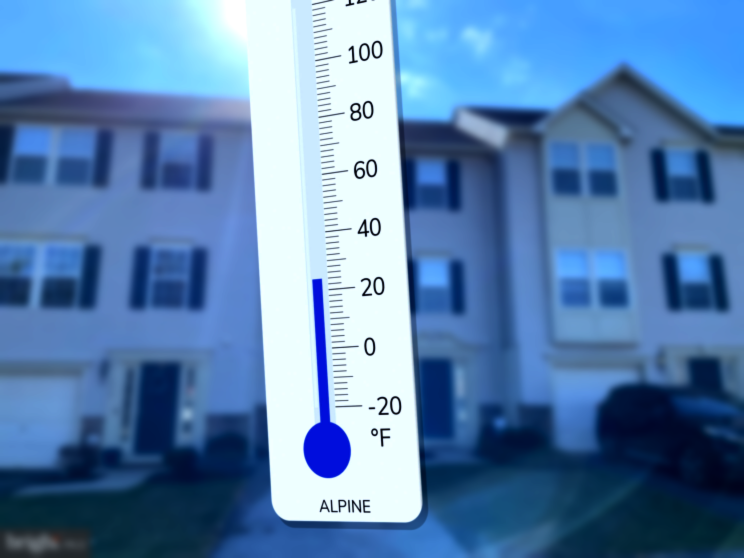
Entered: 24 °F
